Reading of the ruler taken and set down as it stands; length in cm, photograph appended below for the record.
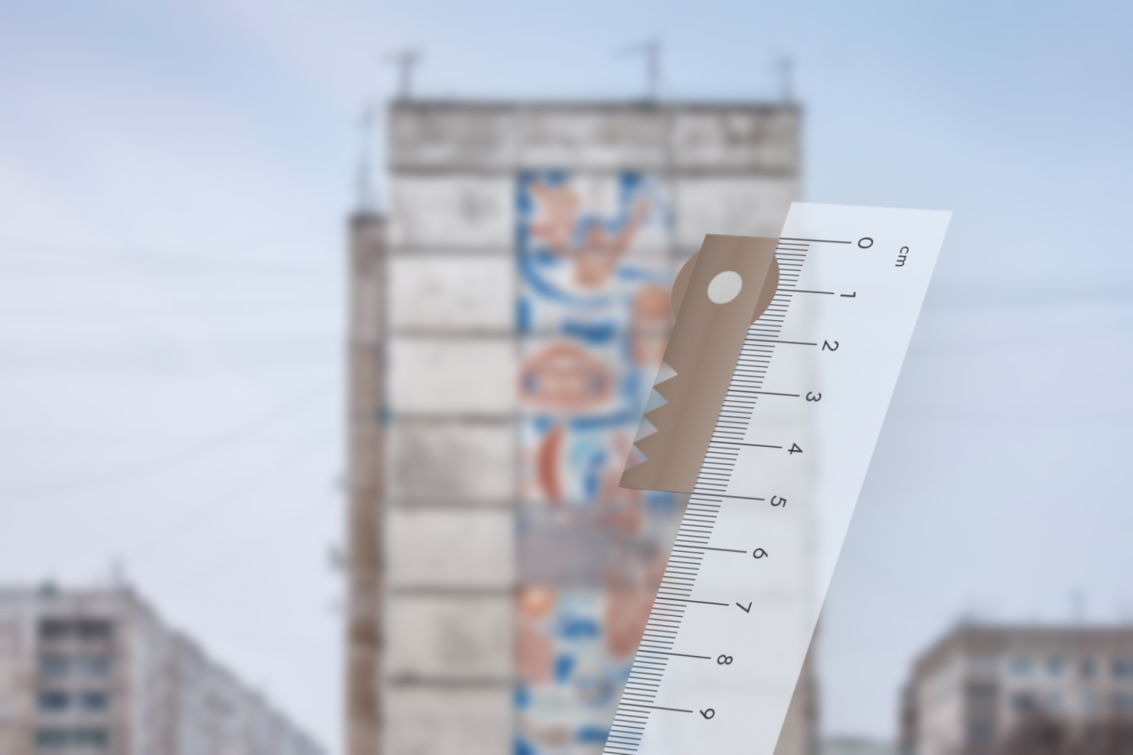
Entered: 5 cm
